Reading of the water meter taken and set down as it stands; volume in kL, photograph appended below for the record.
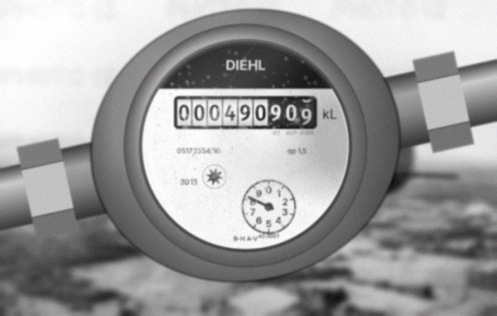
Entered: 490.9088 kL
